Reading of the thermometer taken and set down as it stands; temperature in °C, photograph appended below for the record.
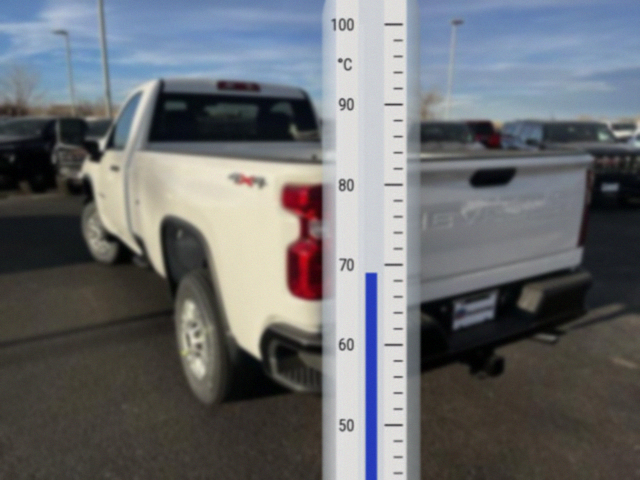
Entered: 69 °C
